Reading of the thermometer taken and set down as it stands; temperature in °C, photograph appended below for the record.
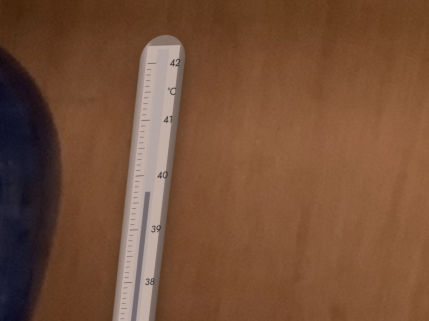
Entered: 39.7 °C
